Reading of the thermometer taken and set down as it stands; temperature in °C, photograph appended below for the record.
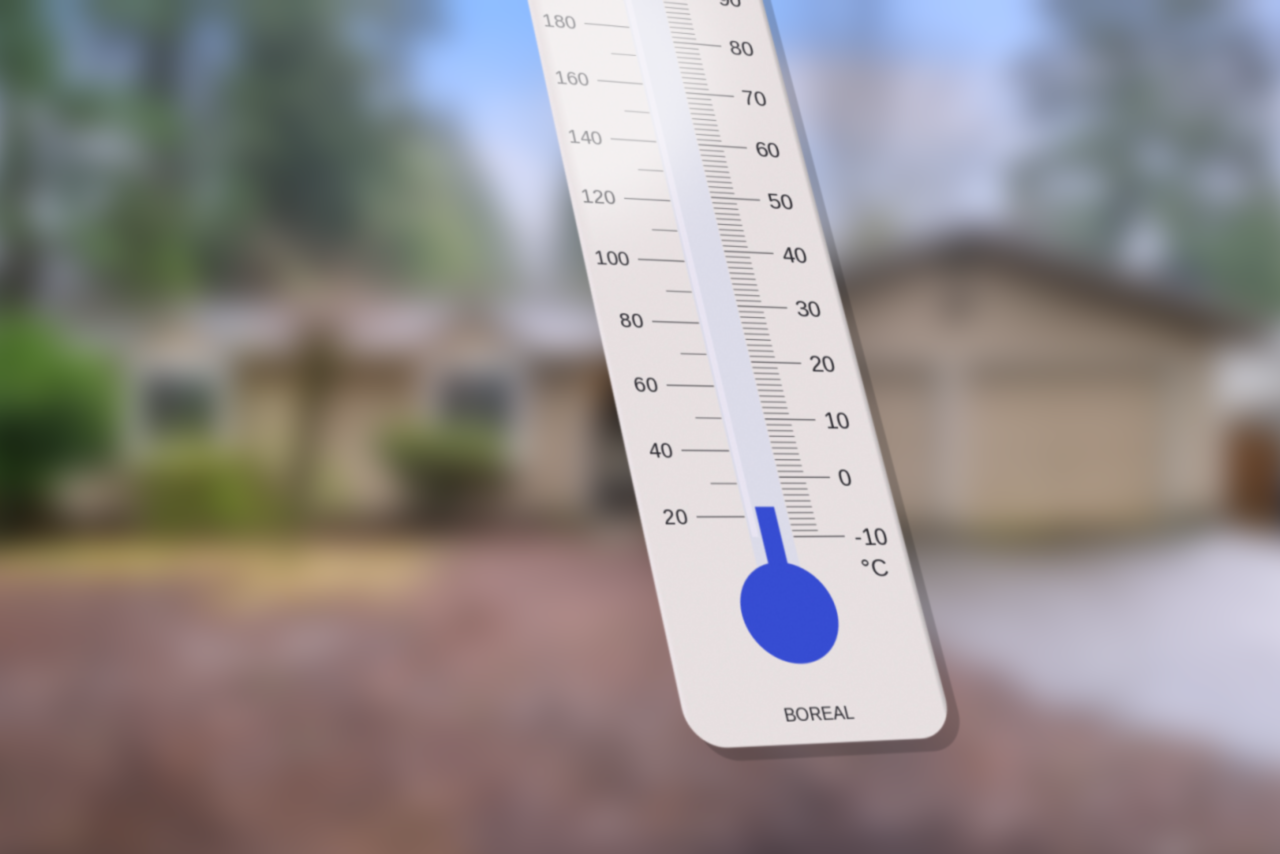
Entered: -5 °C
